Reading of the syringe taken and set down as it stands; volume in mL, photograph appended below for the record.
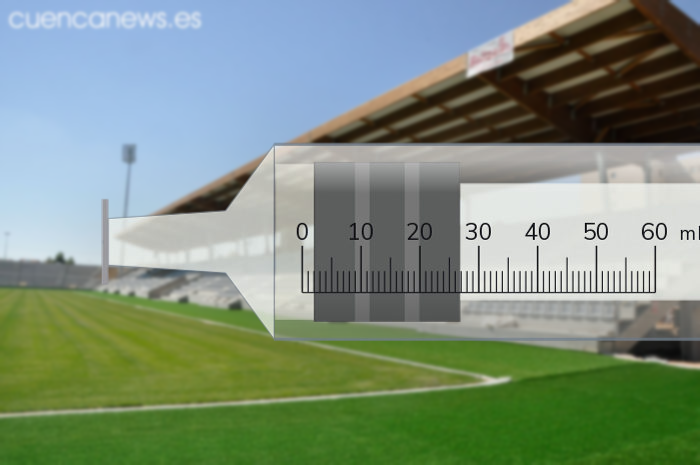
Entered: 2 mL
